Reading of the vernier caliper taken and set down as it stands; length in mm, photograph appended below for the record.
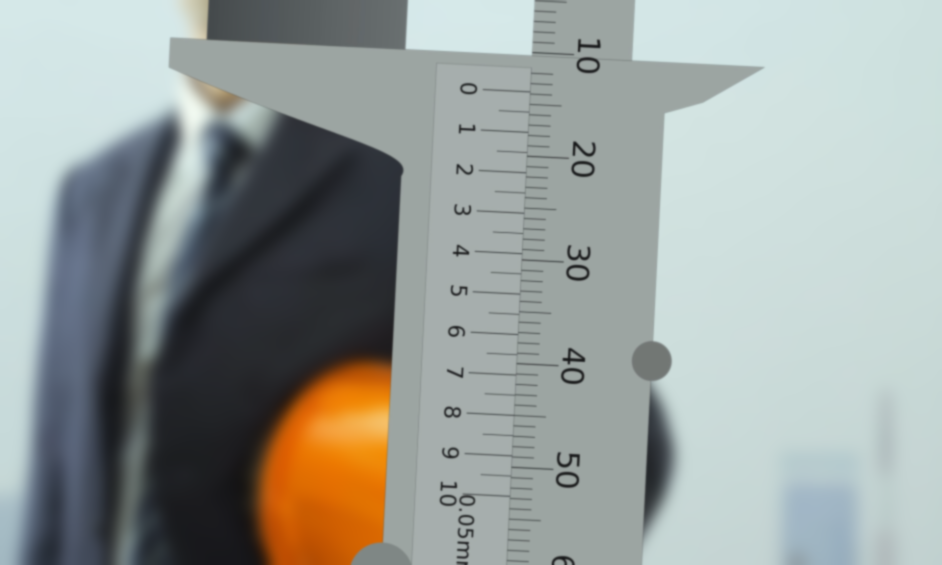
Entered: 13.8 mm
